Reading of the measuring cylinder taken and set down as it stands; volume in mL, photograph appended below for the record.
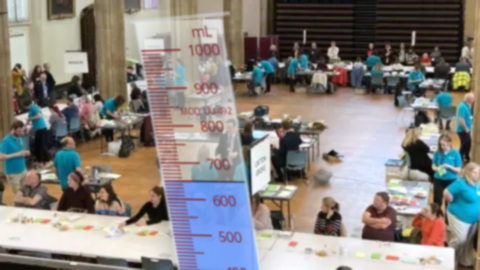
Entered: 650 mL
